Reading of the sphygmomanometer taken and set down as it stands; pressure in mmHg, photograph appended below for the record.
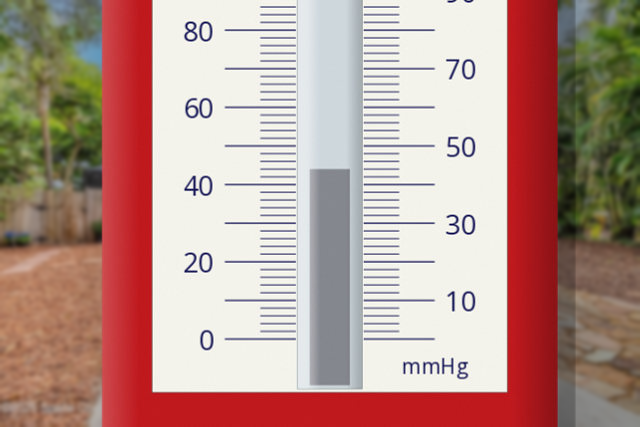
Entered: 44 mmHg
